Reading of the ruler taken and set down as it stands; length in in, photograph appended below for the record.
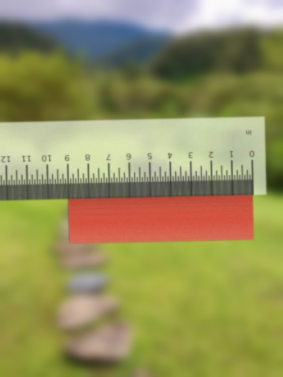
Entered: 9 in
